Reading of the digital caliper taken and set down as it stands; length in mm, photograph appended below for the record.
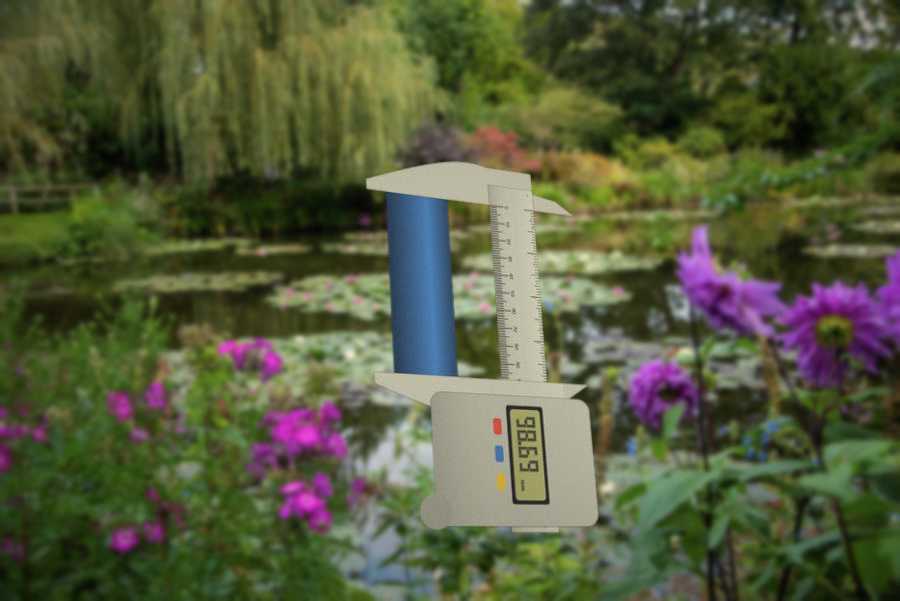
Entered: 98.69 mm
